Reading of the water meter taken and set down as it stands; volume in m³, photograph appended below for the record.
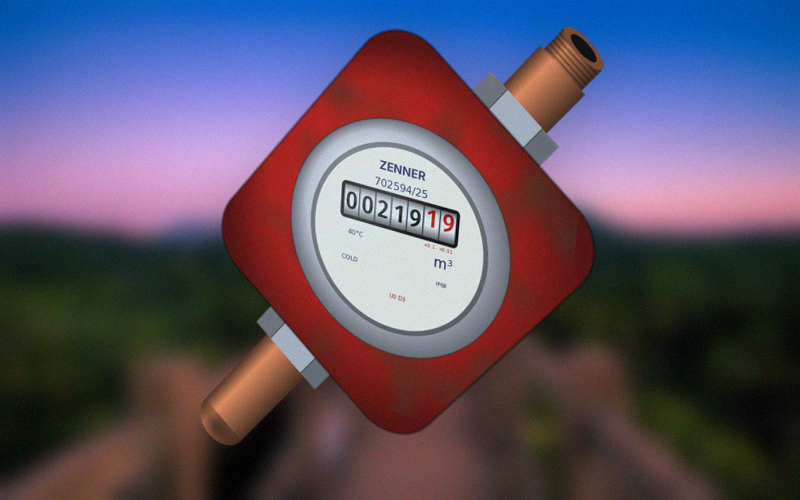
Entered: 219.19 m³
